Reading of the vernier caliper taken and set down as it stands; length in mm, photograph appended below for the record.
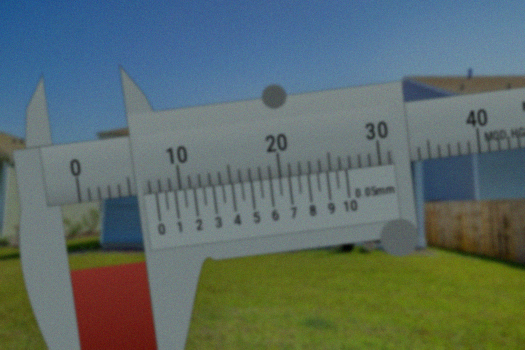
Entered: 7.6 mm
